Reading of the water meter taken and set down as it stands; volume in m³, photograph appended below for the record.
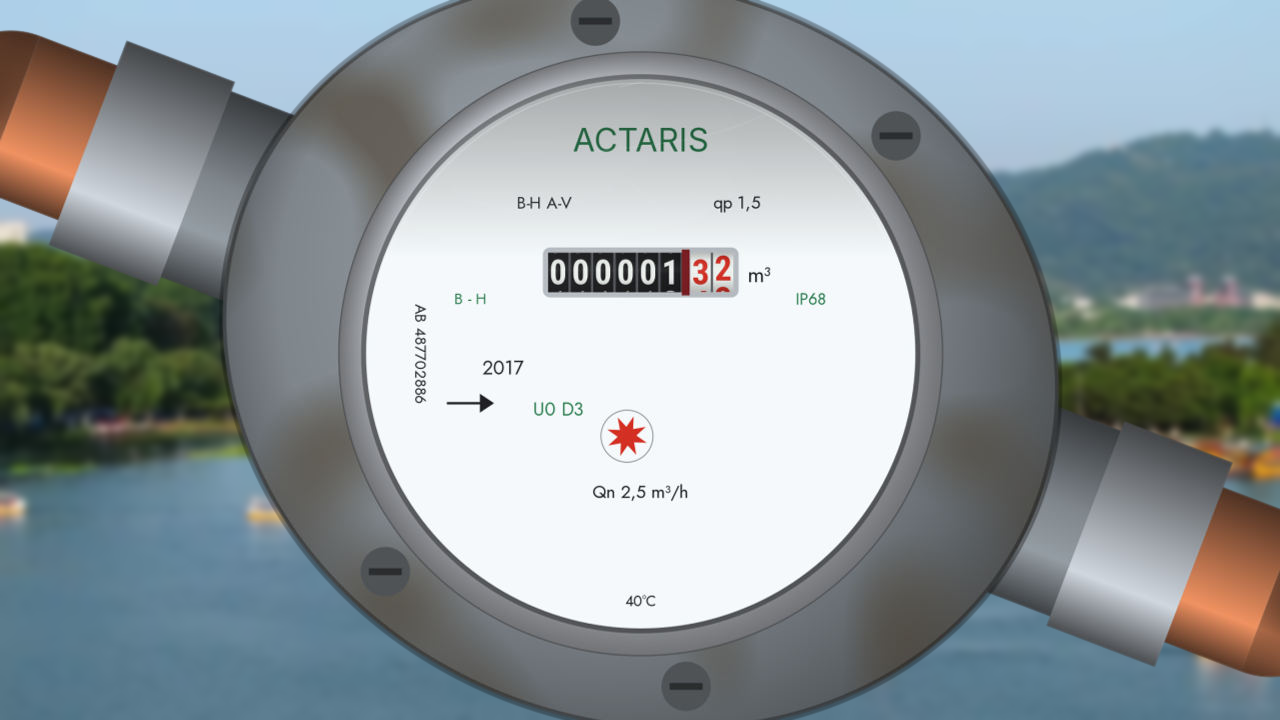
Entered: 1.32 m³
